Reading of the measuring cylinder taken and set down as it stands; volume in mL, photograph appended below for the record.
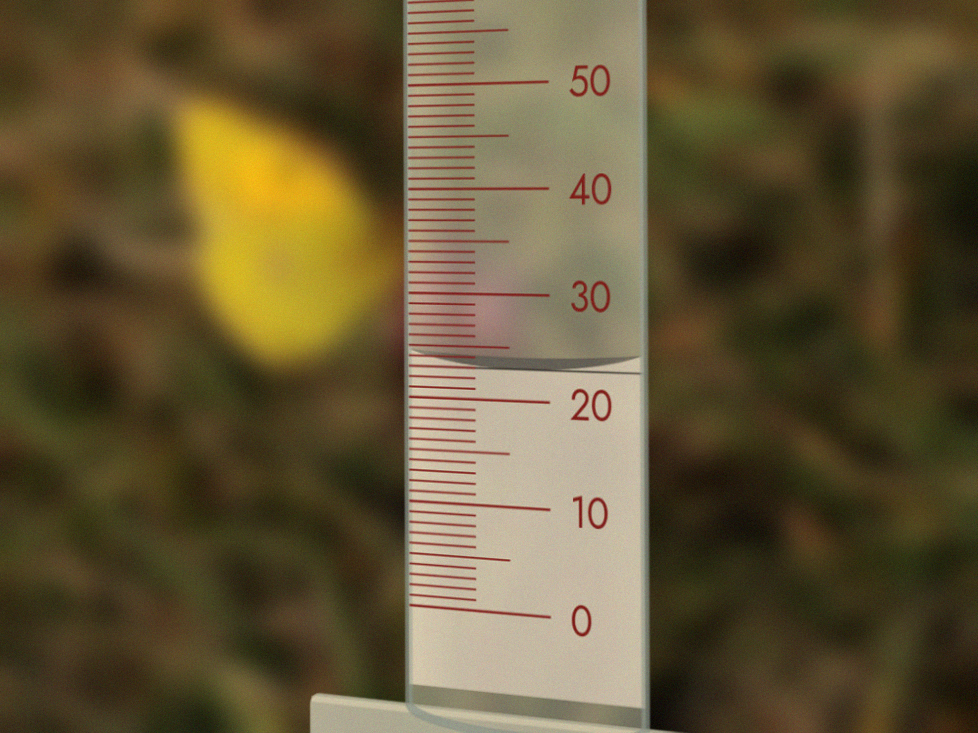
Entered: 23 mL
